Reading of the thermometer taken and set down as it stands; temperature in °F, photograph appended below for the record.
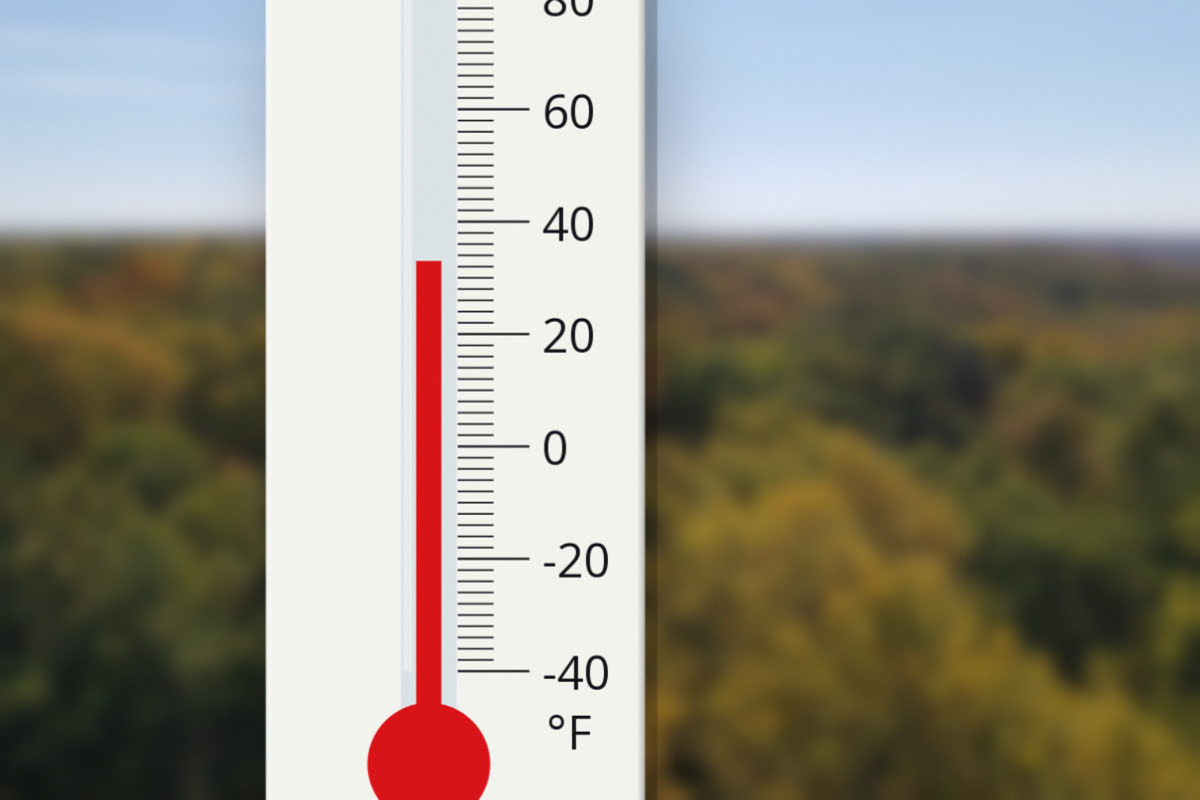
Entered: 33 °F
